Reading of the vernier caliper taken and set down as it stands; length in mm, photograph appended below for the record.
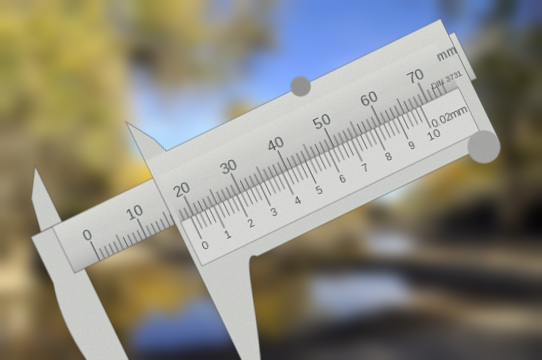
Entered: 19.4 mm
